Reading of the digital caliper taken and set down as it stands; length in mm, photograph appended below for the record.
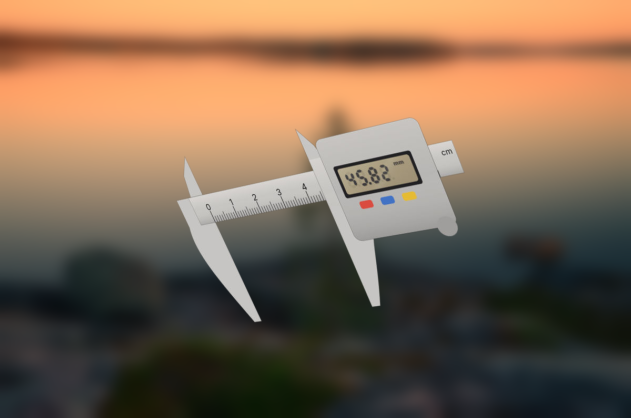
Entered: 45.82 mm
